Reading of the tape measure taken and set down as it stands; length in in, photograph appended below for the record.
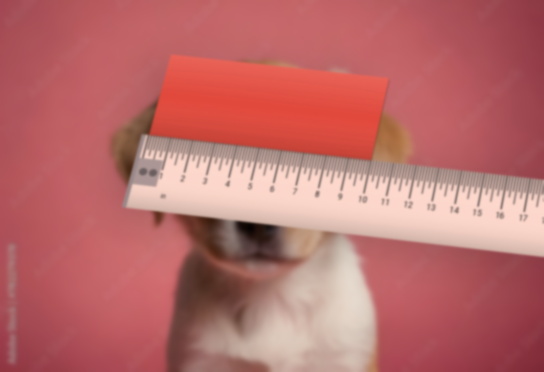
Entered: 10 in
